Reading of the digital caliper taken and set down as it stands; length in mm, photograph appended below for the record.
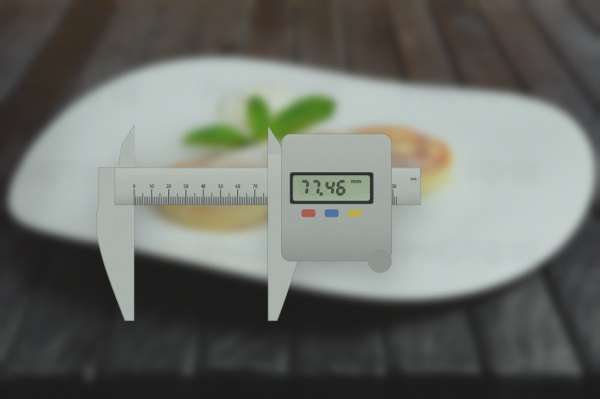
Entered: 77.46 mm
